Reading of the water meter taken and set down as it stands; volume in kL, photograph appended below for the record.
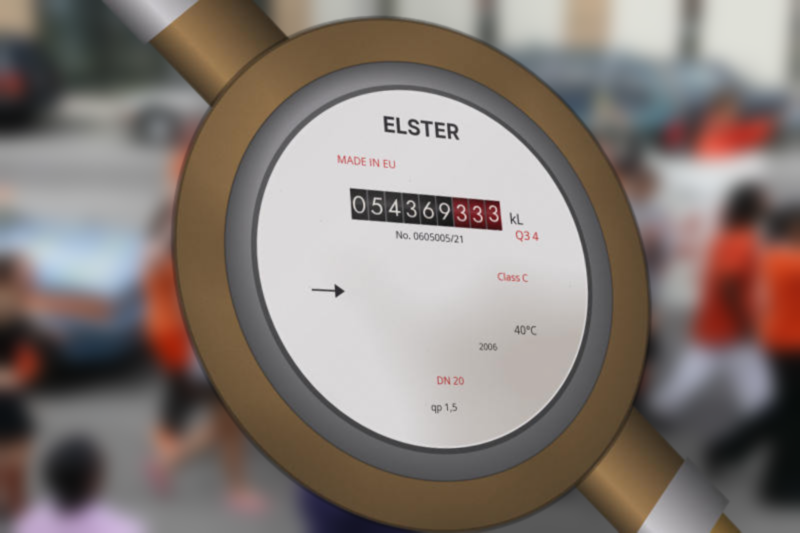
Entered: 54369.333 kL
